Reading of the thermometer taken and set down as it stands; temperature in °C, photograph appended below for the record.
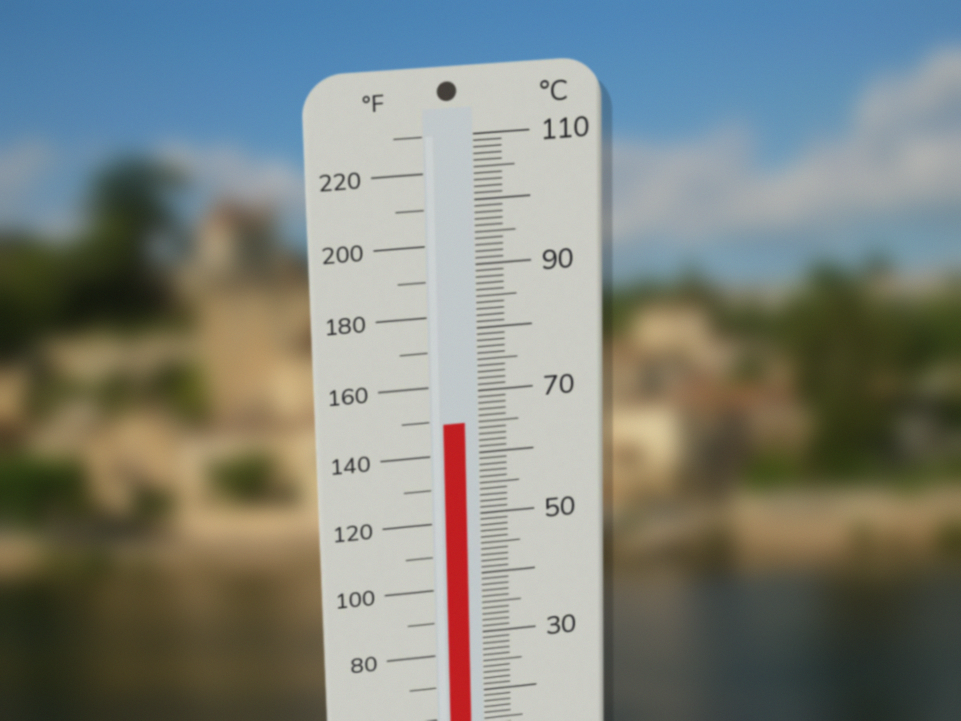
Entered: 65 °C
